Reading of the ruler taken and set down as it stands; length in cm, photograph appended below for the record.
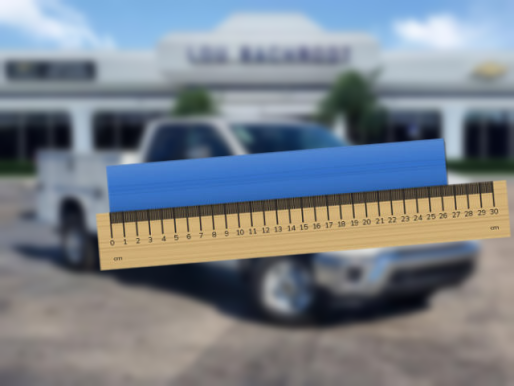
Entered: 26.5 cm
